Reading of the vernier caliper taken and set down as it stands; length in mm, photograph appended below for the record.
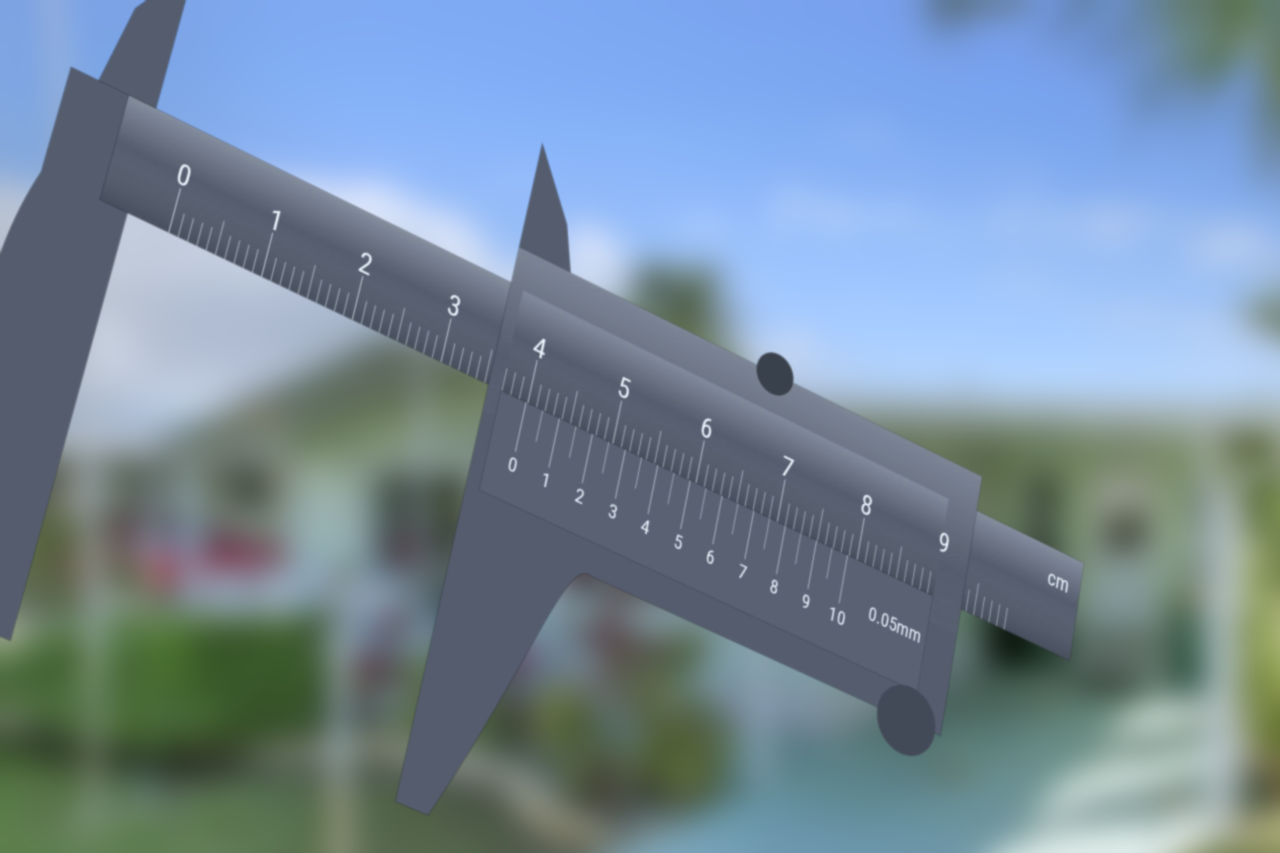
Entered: 39.8 mm
